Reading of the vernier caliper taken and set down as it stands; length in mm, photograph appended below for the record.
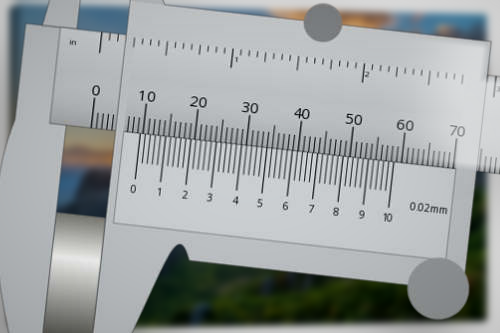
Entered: 9.5 mm
